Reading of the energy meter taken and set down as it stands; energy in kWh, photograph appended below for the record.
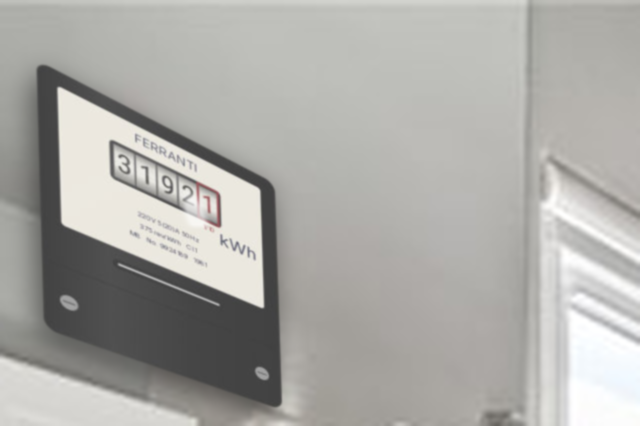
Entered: 3192.1 kWh
